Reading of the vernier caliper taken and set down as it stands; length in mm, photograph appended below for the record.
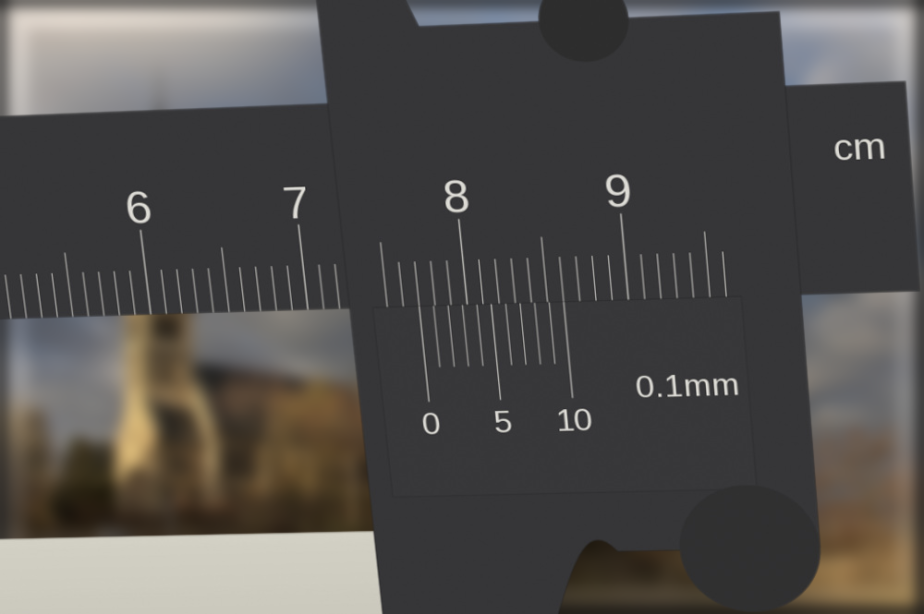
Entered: 77.0 mm
